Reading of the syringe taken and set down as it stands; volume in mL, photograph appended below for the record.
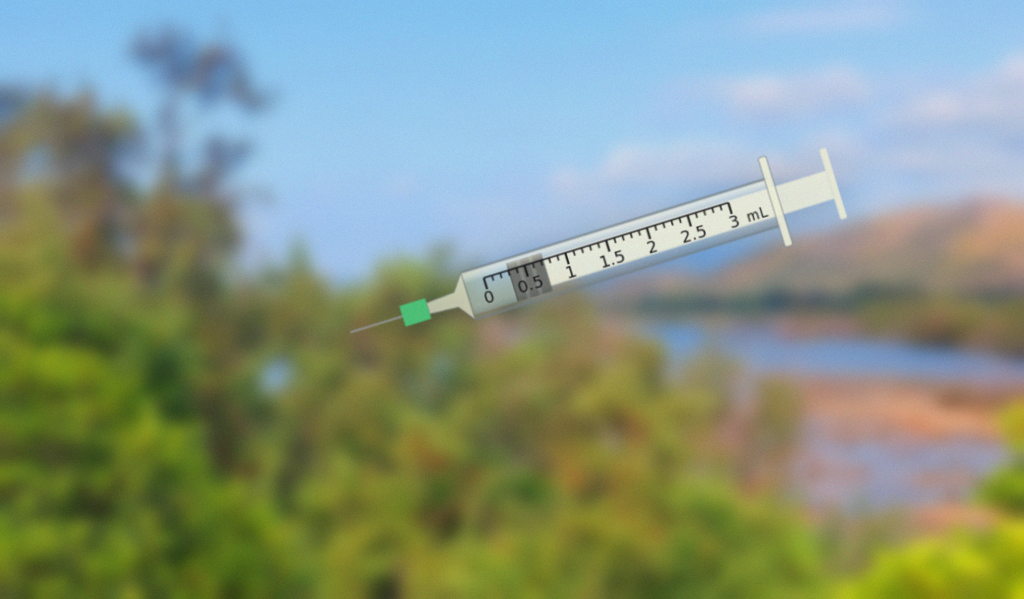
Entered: 0.3 mL
